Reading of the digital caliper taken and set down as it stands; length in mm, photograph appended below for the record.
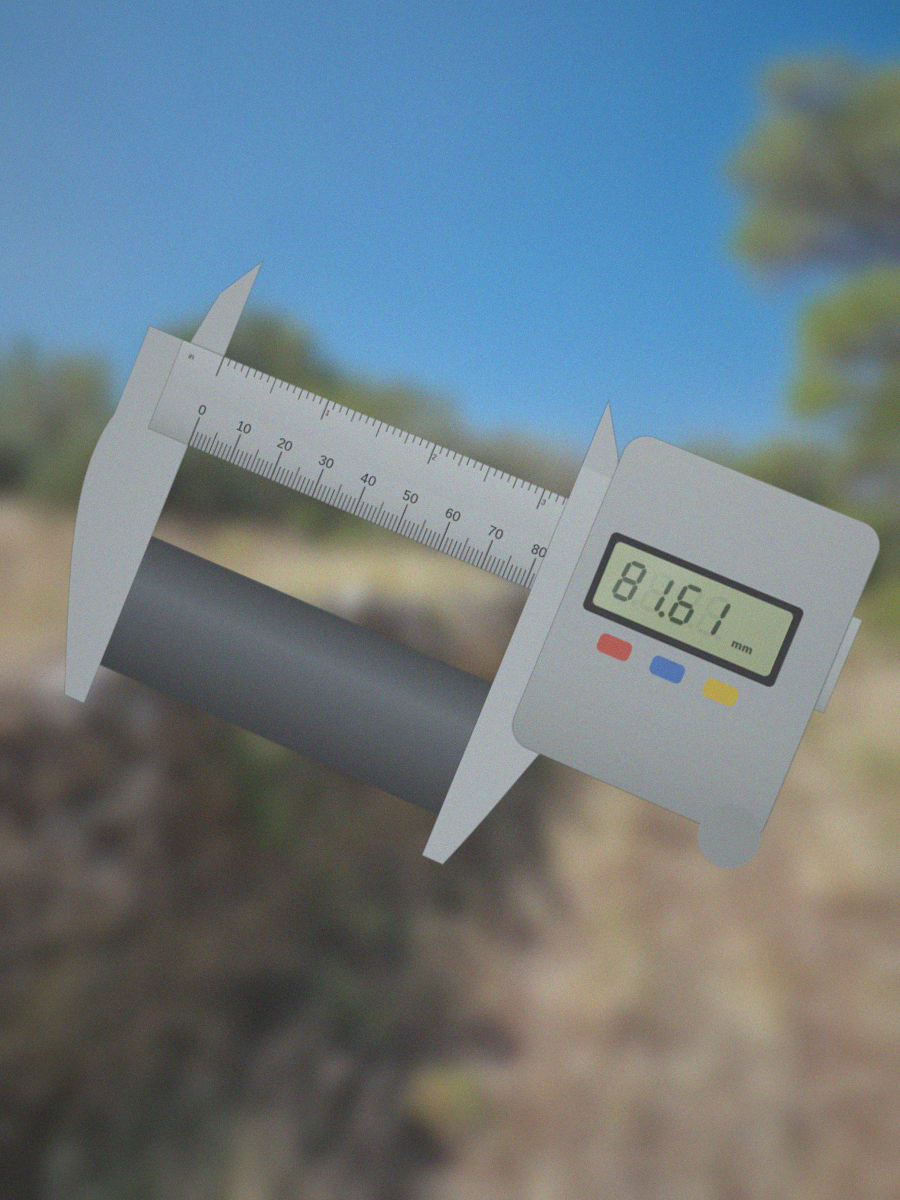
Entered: 81.61 mm
